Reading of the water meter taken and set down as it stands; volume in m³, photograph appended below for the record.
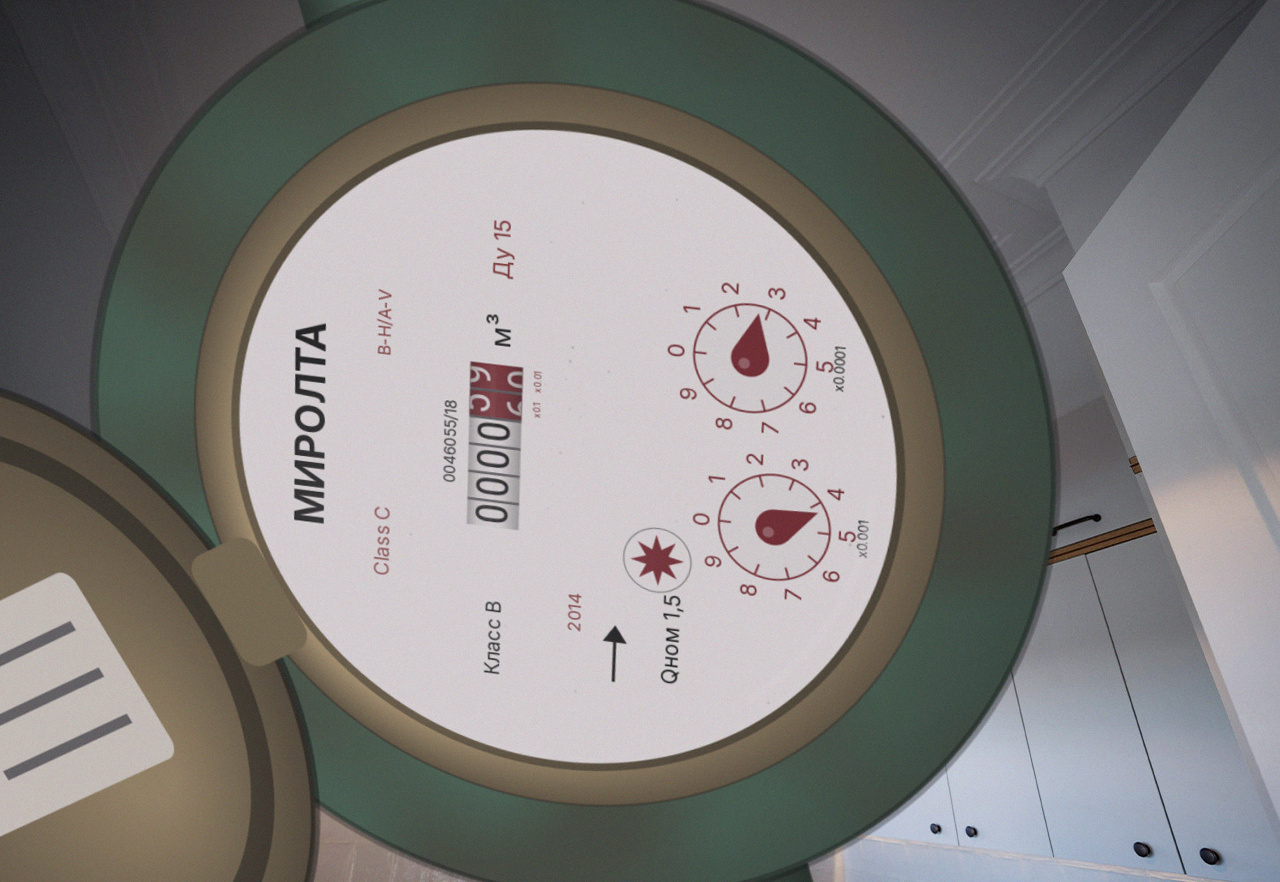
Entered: 0.5942 m³
